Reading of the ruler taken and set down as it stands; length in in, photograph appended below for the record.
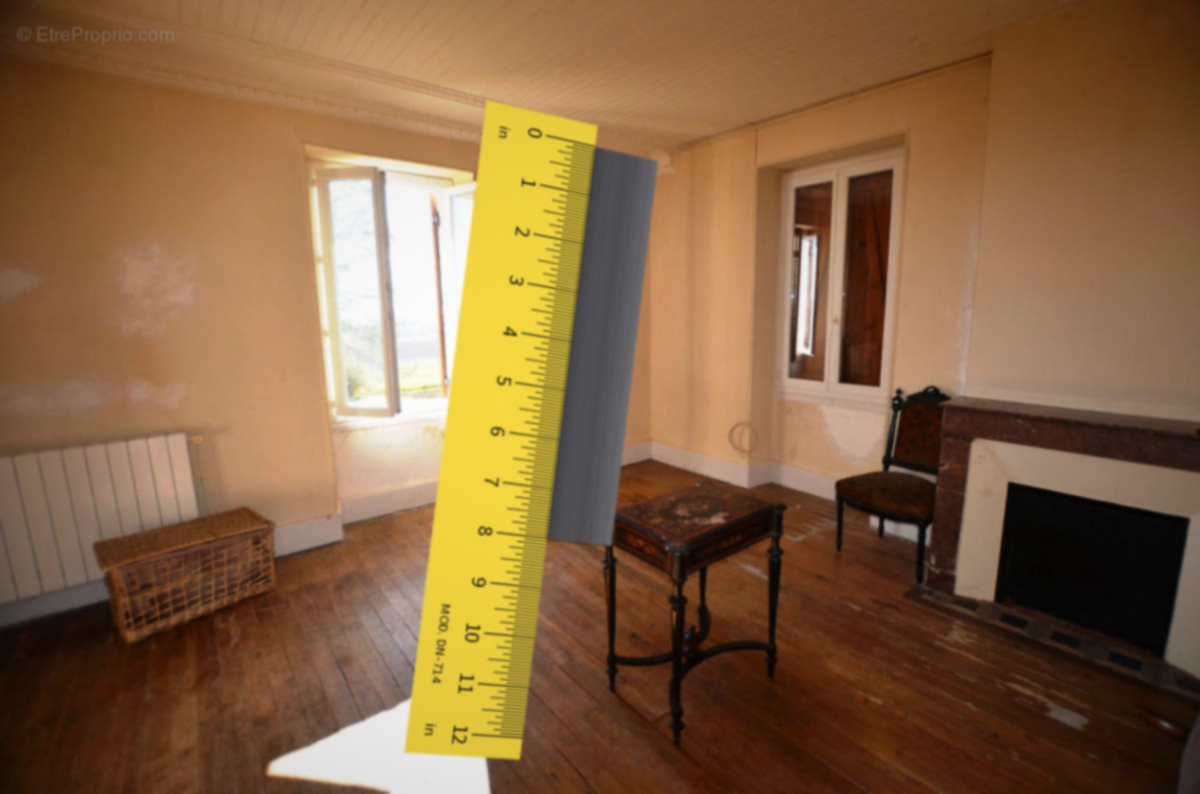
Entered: 8 in
